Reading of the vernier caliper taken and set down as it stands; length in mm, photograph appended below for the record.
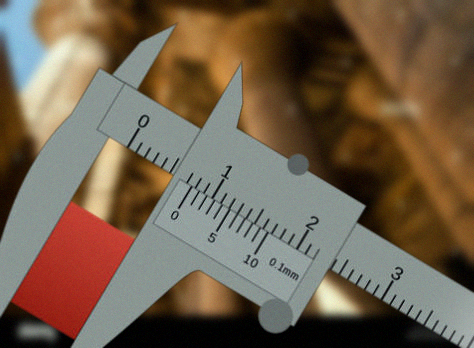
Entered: 7.6 mm
